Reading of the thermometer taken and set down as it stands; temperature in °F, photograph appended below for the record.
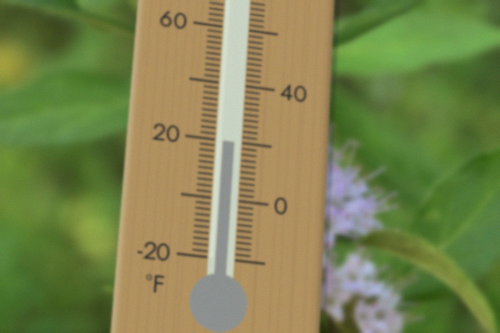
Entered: 20 °F
